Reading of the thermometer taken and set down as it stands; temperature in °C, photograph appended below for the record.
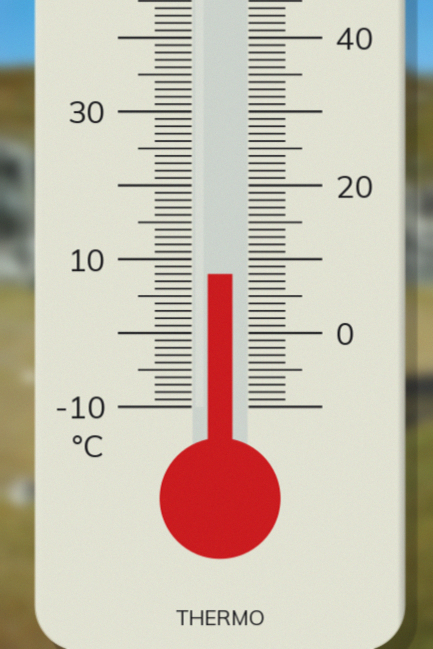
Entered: 8 °C
